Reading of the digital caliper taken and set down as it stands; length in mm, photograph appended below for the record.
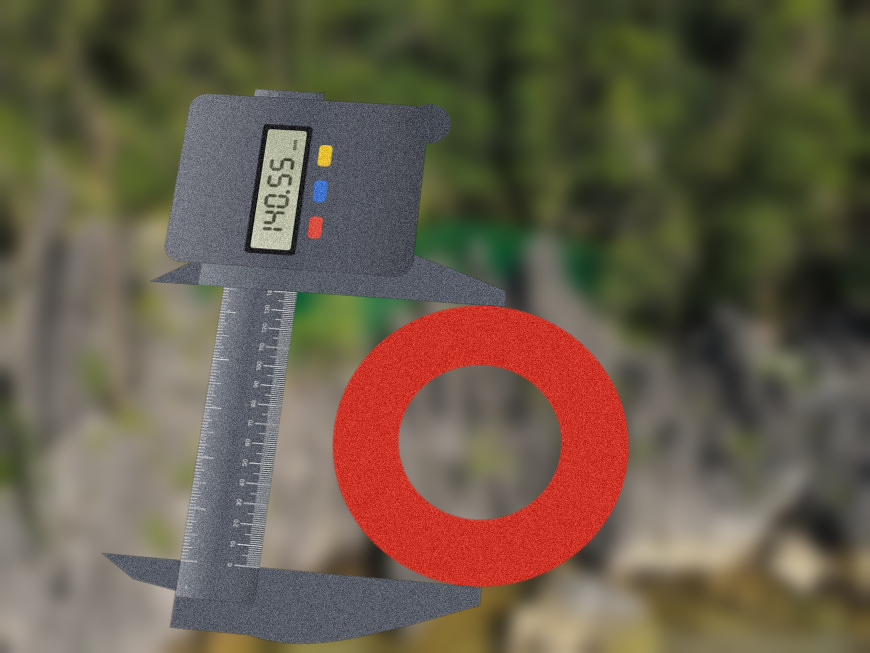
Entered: 140.55 mm
